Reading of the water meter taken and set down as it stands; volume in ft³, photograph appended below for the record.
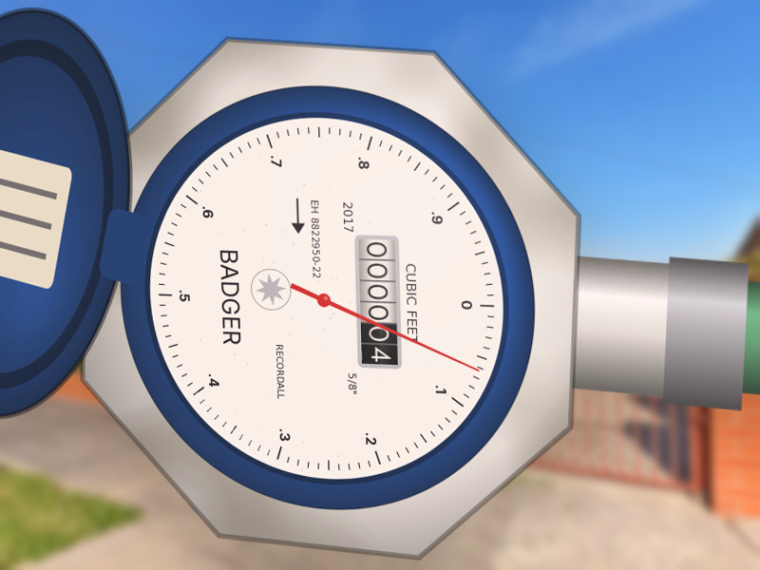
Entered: 4.06 ft³
